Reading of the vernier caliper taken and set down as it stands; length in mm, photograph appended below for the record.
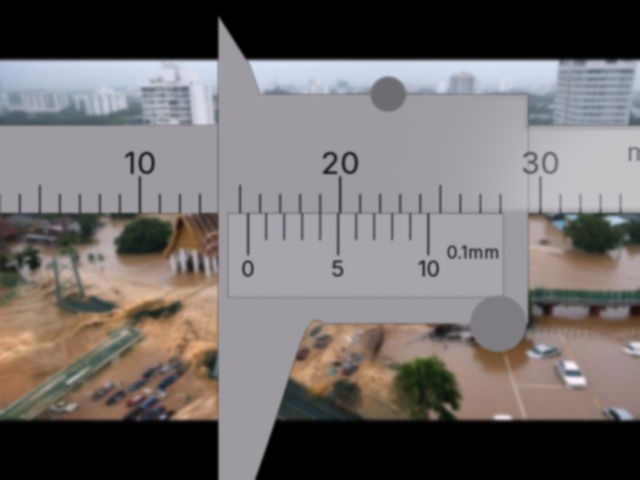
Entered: 15.4 mm
